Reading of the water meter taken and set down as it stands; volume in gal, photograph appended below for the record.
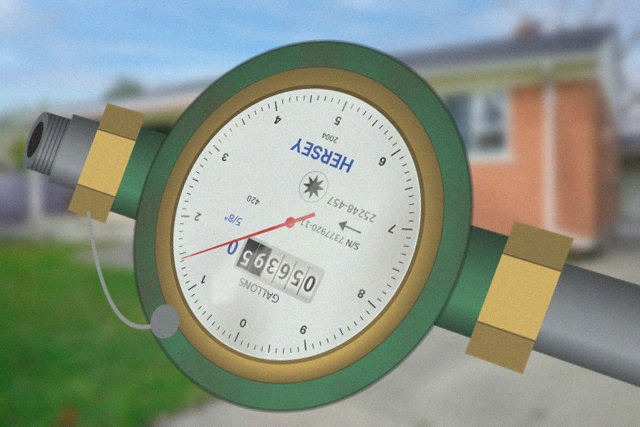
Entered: 563951.4 gal
